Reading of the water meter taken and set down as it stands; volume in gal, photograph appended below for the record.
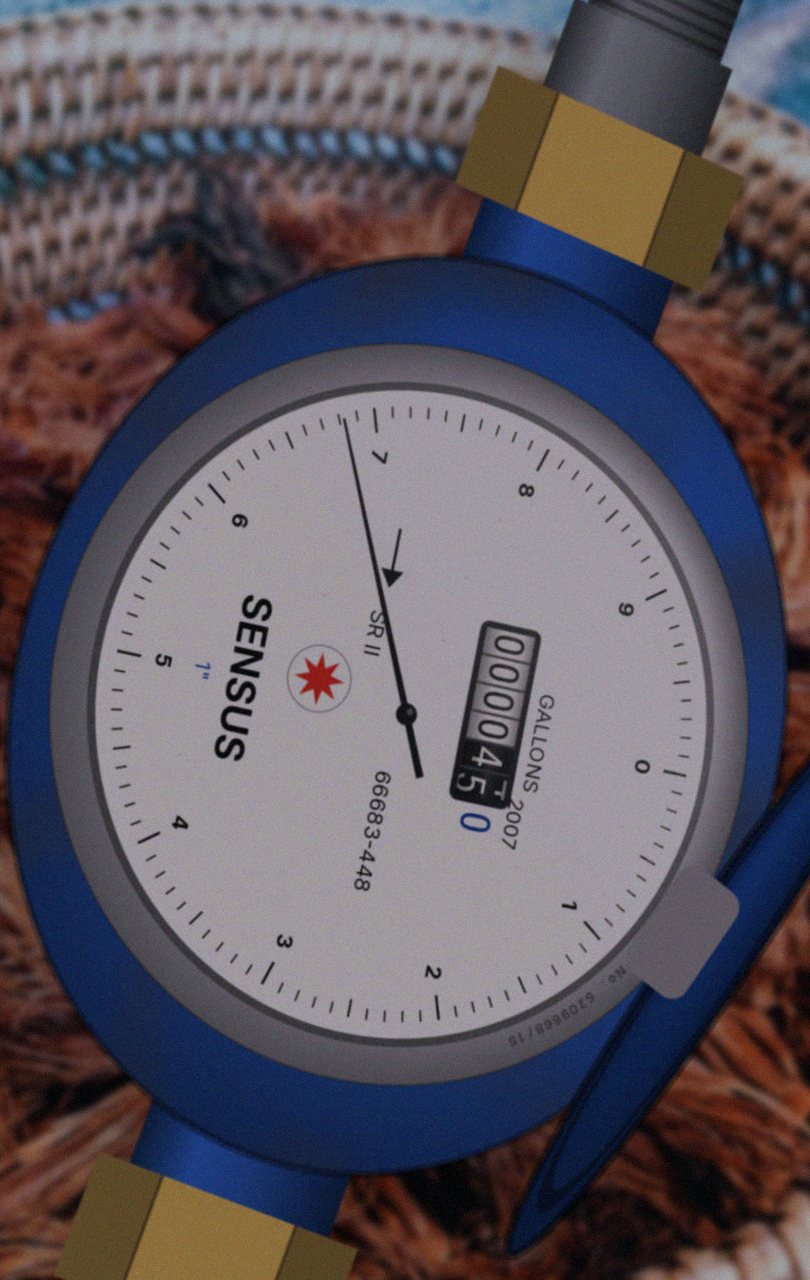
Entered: 446.8 gal
